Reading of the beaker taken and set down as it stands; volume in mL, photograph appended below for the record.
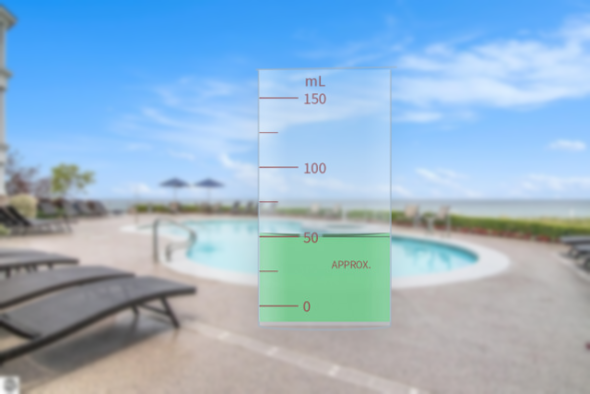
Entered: 50 mL
